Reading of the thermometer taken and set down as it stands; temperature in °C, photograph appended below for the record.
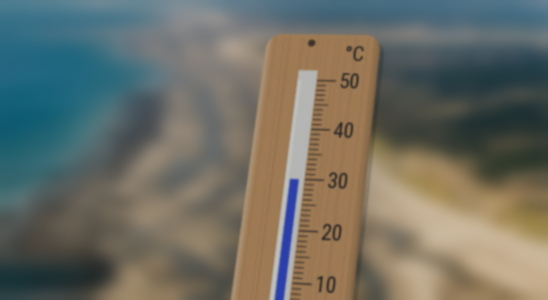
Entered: 30 °C
